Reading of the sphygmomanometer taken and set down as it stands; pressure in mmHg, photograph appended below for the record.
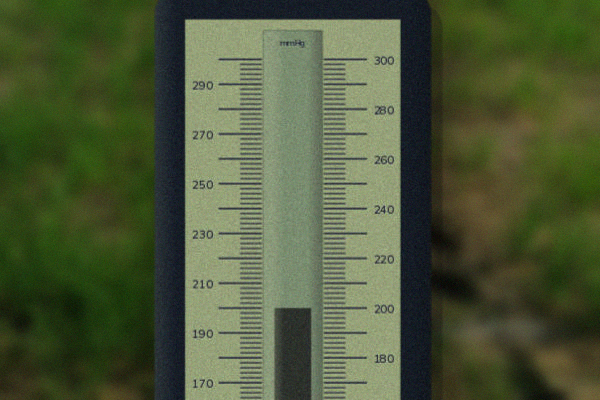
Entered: 200 mmHg
